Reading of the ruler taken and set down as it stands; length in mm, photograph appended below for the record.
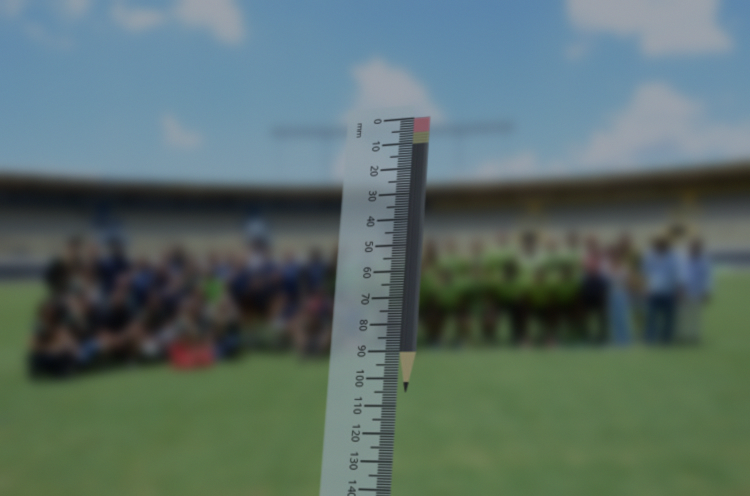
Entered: 105 mm
